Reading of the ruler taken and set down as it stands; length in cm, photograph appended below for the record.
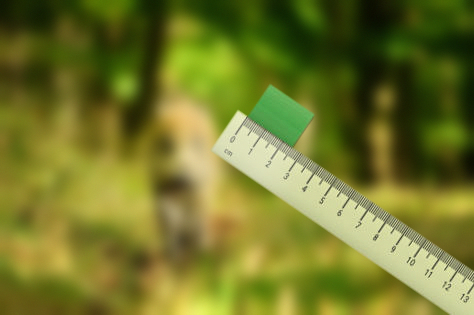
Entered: 2.5 cm
